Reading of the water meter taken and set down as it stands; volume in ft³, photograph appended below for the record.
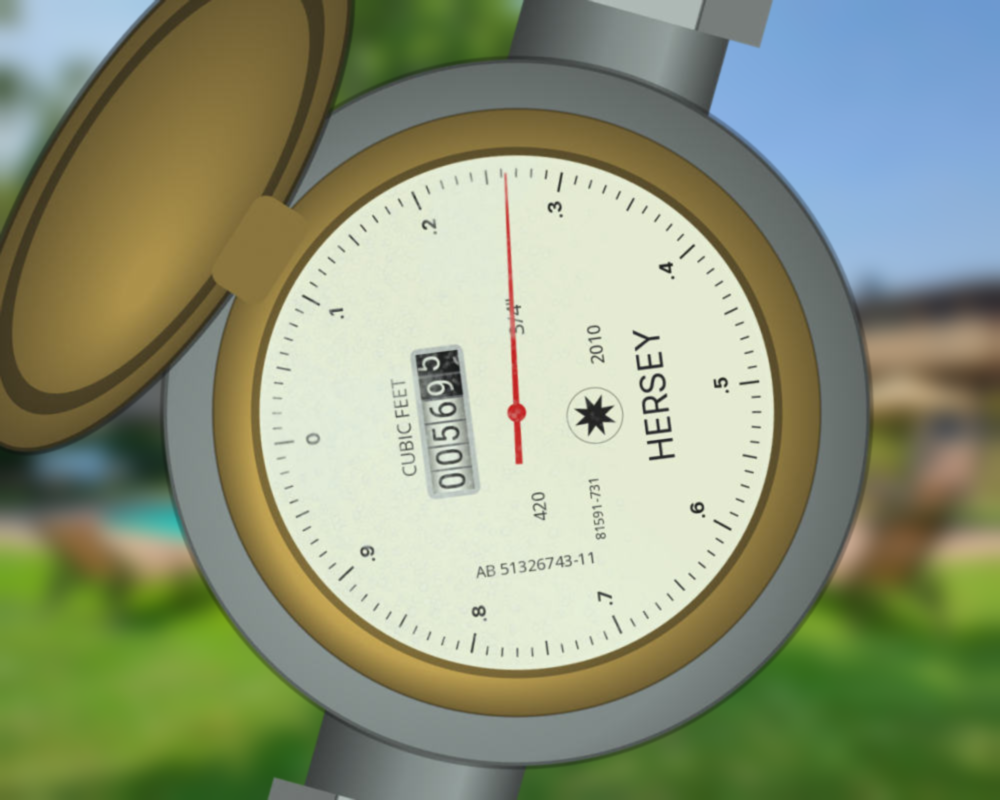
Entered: 5695.26 ft³
